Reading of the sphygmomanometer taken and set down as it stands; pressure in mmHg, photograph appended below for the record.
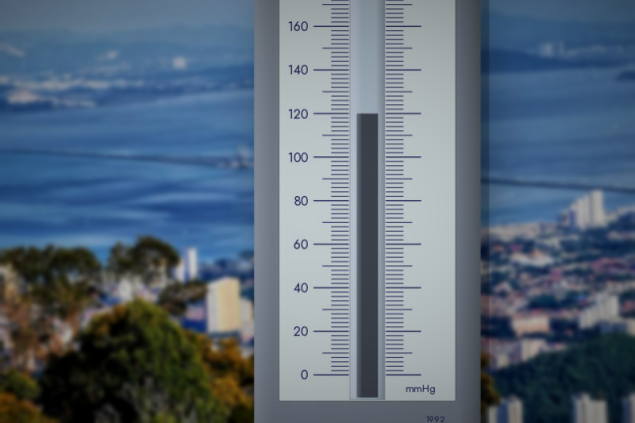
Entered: 120 mmHg
